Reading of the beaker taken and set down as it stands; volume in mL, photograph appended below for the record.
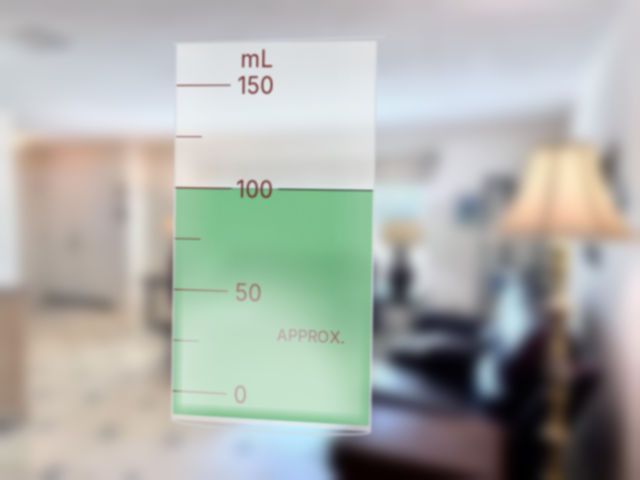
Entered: 100 mL
